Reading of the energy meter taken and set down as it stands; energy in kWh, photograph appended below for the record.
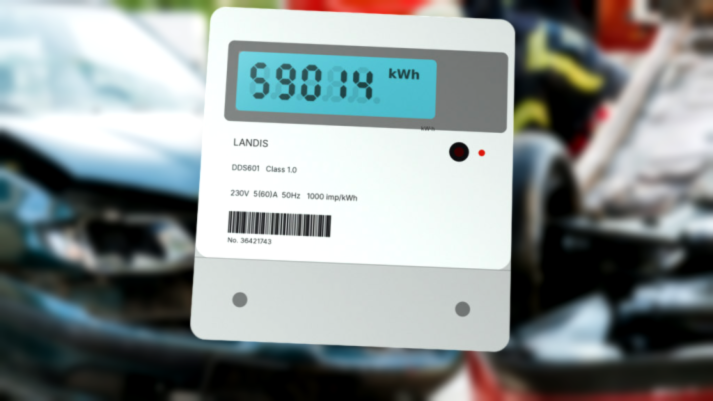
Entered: 59014 kWh
